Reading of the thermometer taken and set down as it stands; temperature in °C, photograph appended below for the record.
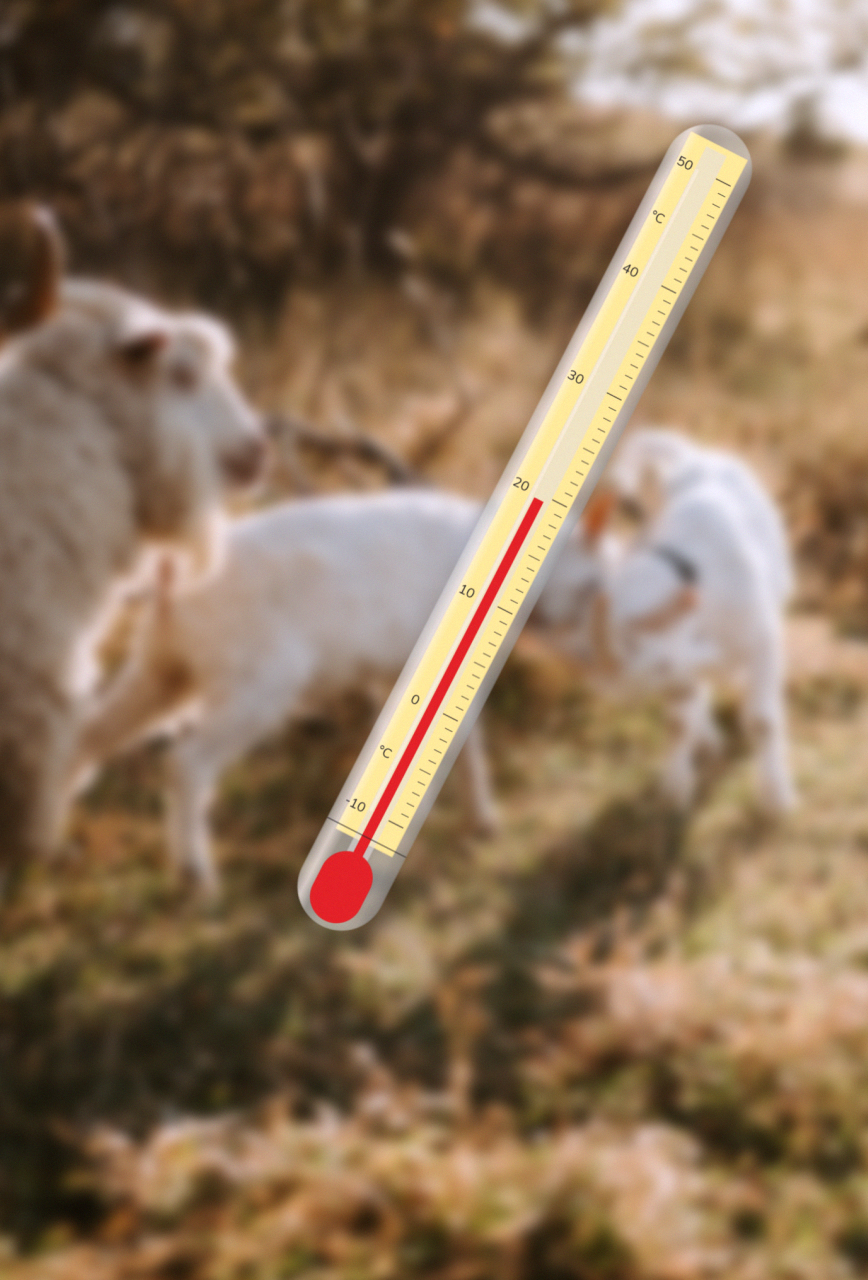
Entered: 19.5 °C
